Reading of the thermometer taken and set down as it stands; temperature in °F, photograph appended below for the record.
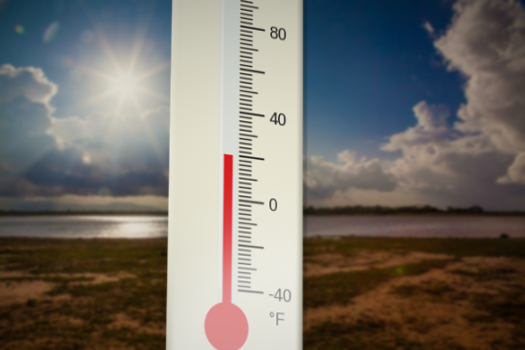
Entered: 20 °F
